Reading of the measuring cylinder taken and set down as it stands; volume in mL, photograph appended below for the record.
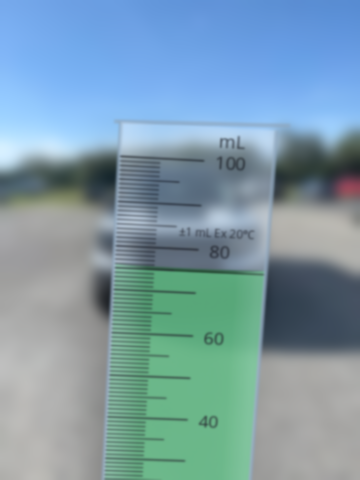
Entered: 75 mL
